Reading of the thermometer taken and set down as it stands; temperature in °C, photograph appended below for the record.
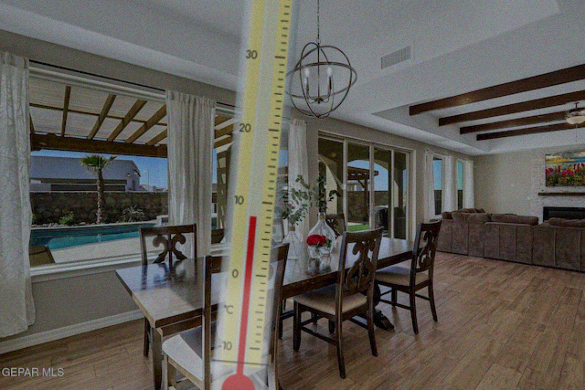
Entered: 8 °C
